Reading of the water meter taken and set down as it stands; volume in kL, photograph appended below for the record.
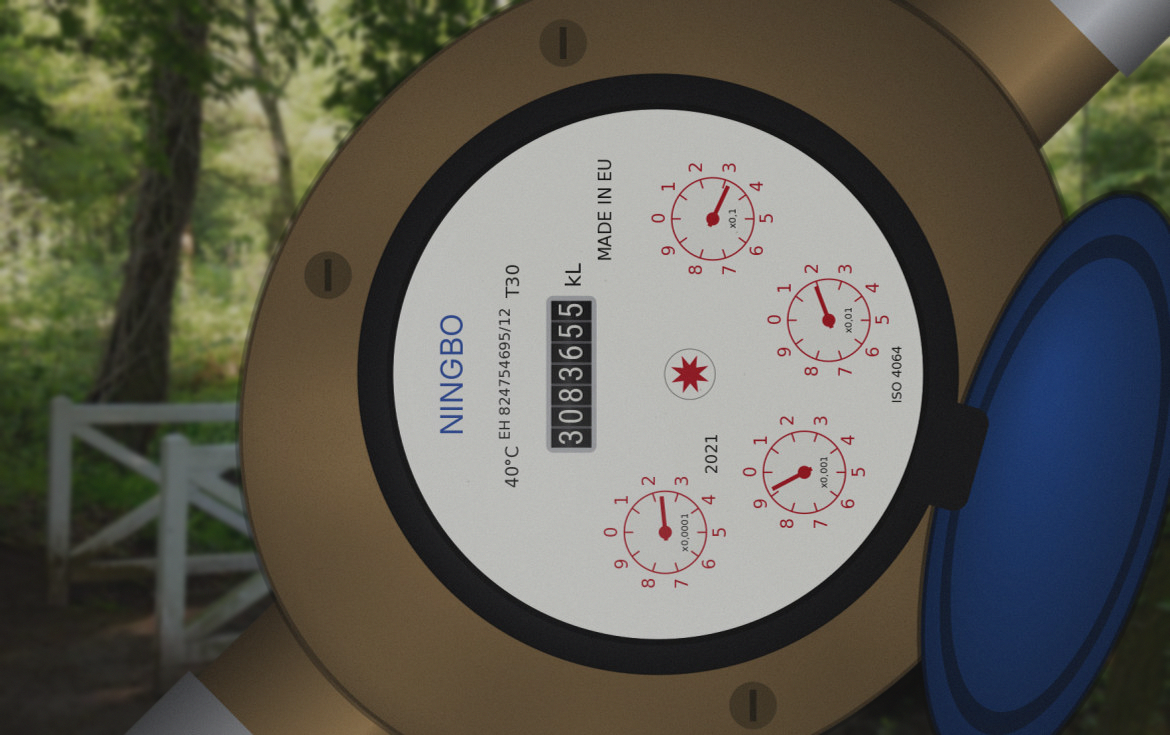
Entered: 3083655.3192 kL
